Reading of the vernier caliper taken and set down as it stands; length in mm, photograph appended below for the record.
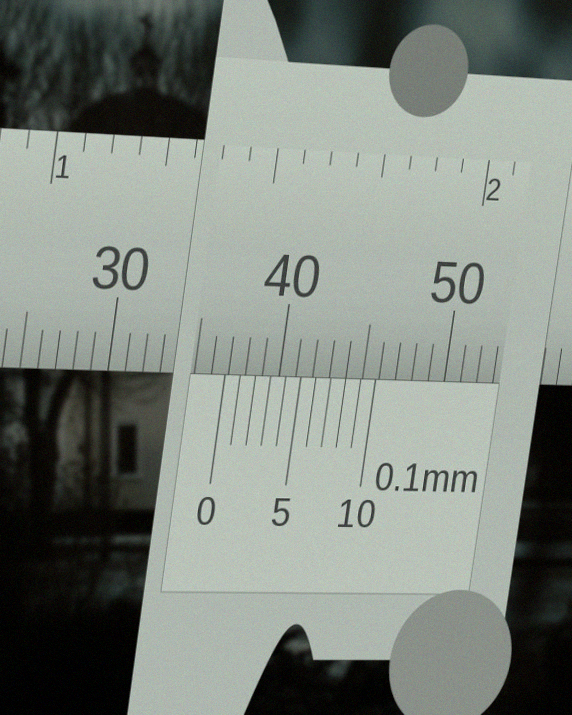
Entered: 36.8 mm
